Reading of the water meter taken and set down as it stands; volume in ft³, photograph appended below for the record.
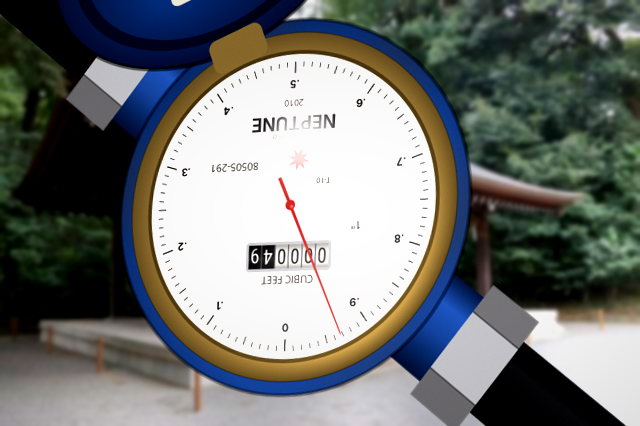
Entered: 48.93 ft³
